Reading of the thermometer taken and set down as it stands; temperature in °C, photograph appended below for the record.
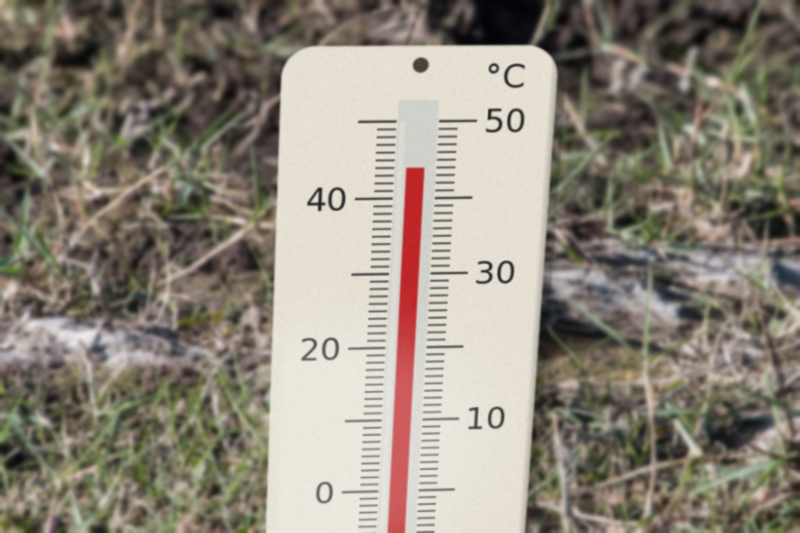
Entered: 44 °C
